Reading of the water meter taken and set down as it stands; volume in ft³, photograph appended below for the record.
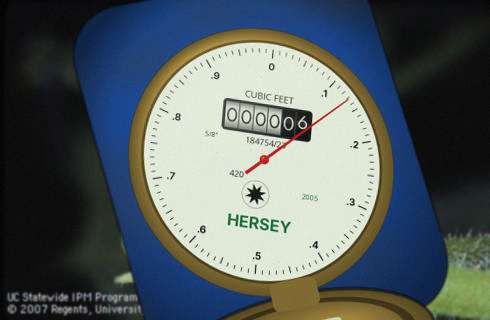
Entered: 6.13 ft³
